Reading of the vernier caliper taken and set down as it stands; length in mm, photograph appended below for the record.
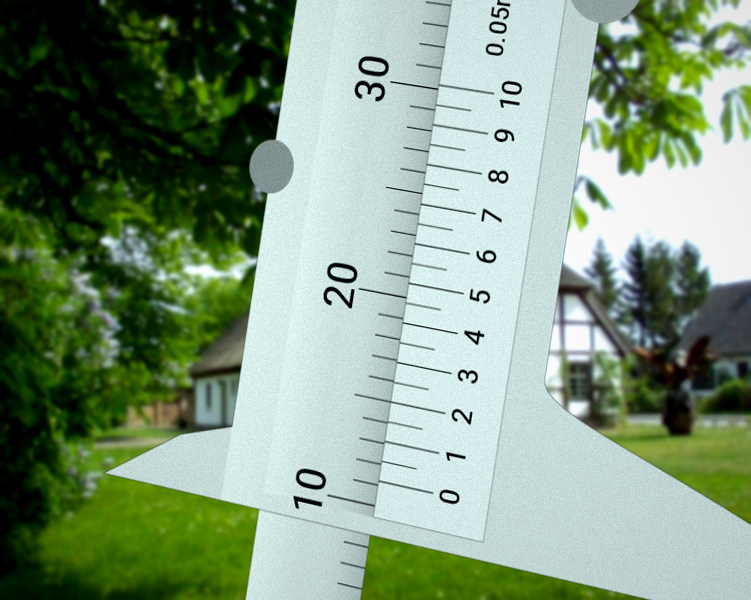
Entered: 11.2 mm
